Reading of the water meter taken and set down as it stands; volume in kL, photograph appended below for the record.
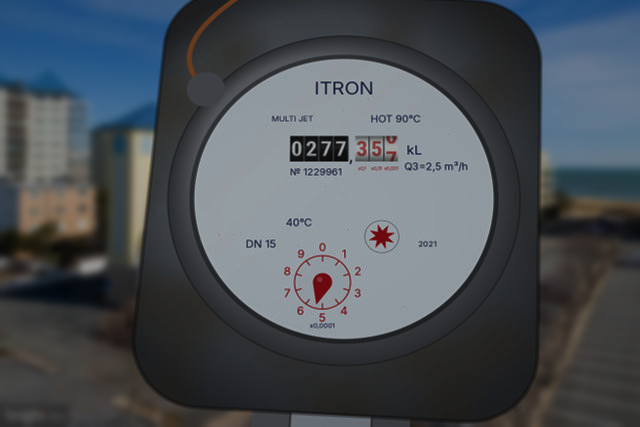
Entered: 277.3565 kL
